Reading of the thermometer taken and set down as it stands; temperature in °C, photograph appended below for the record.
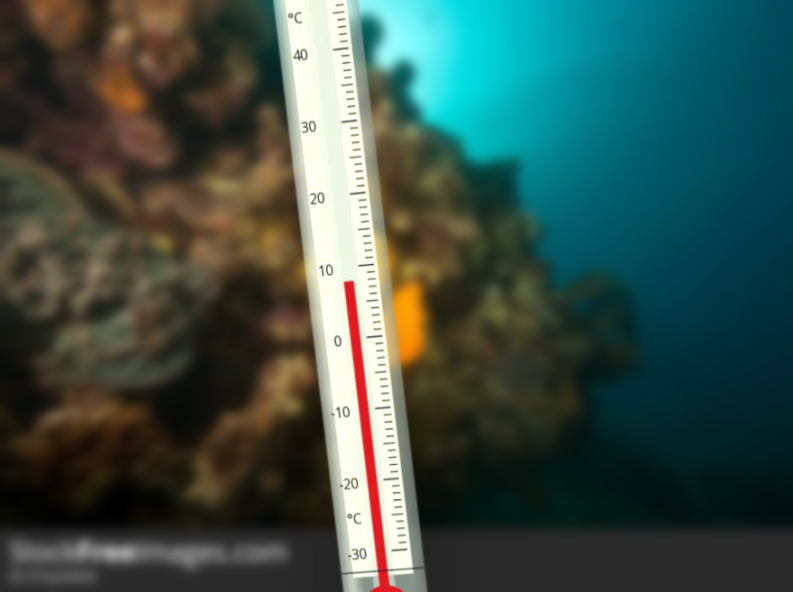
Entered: 8 °C
